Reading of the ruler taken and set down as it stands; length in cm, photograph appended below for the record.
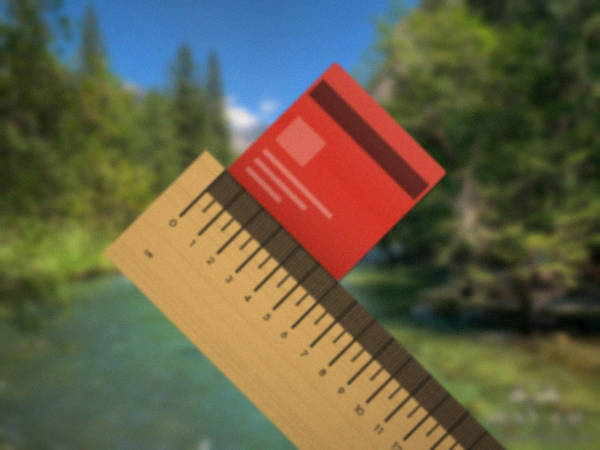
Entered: 6 cm
